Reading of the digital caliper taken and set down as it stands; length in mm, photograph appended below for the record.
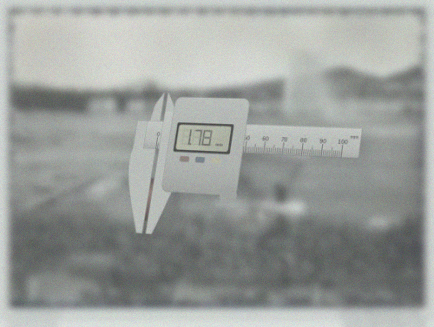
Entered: 1.78 mm
